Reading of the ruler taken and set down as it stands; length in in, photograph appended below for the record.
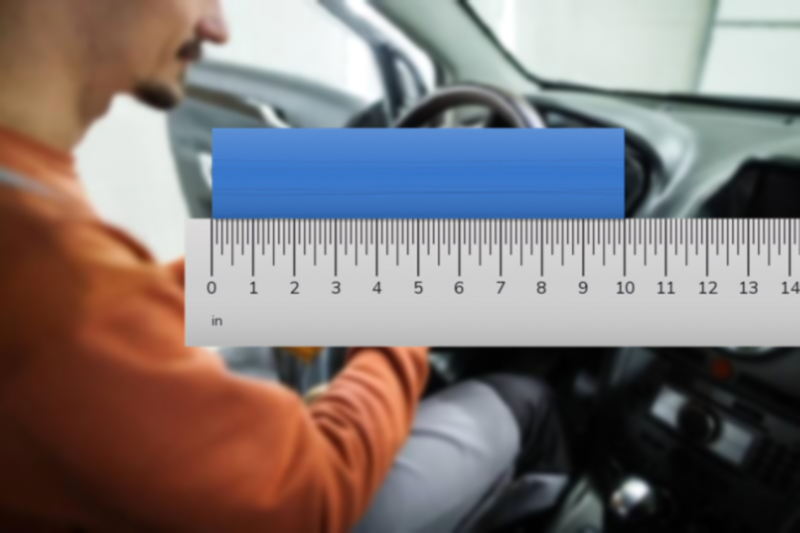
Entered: 10 in
